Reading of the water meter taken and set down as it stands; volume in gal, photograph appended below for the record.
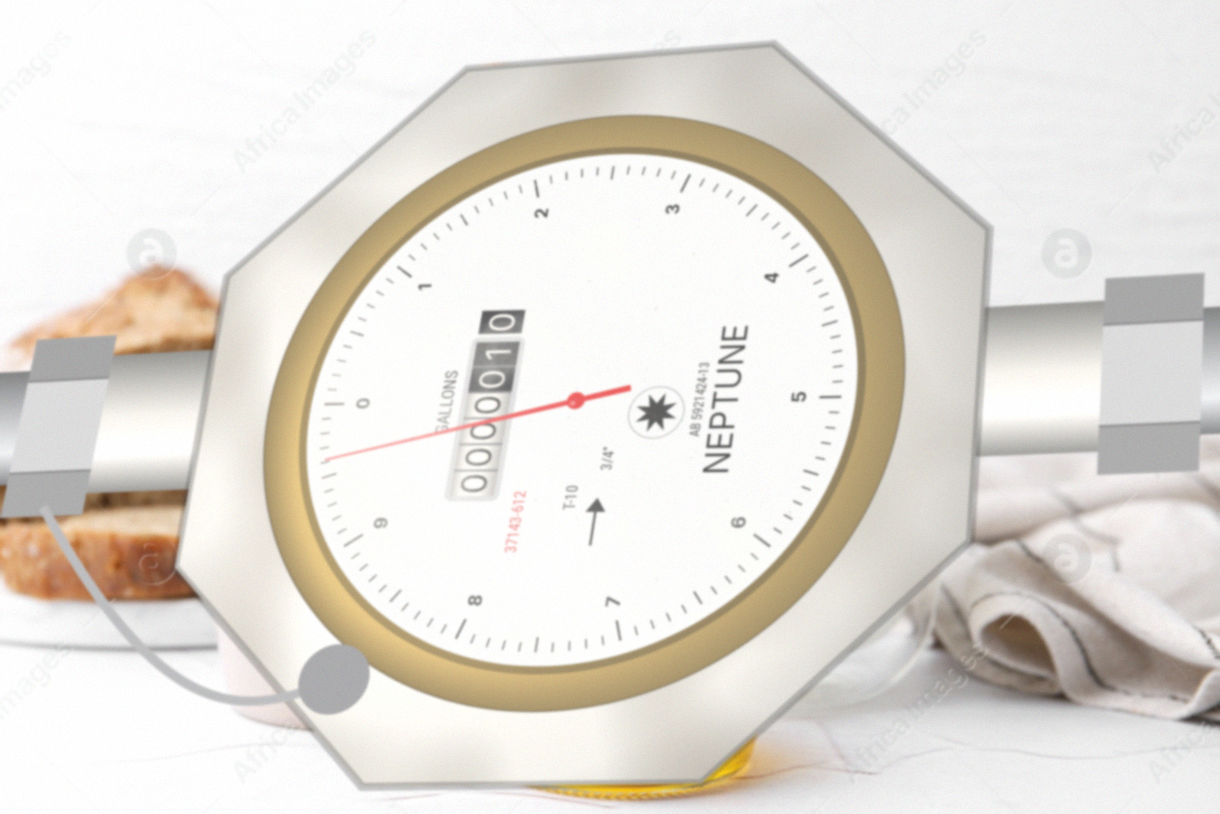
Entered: 9.6 gal
